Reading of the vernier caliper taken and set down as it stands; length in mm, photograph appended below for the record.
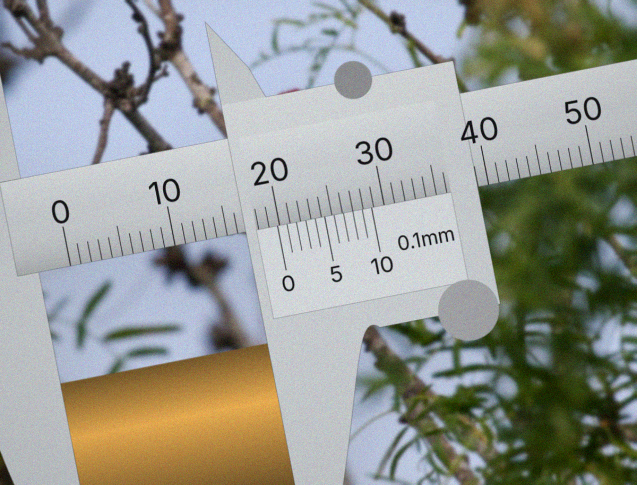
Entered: 19.8 mm
